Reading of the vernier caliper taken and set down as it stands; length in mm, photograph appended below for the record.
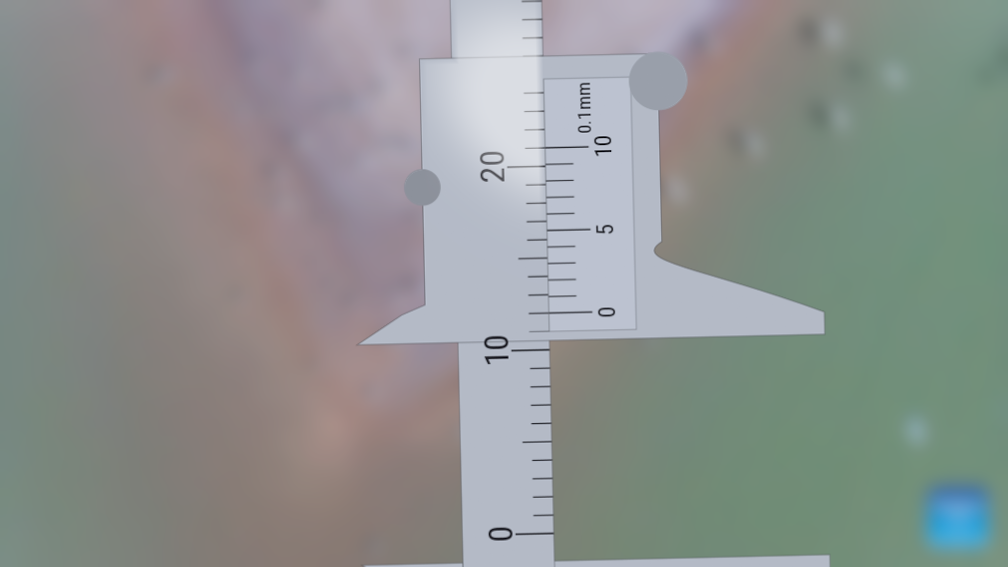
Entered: 12.0 mm
